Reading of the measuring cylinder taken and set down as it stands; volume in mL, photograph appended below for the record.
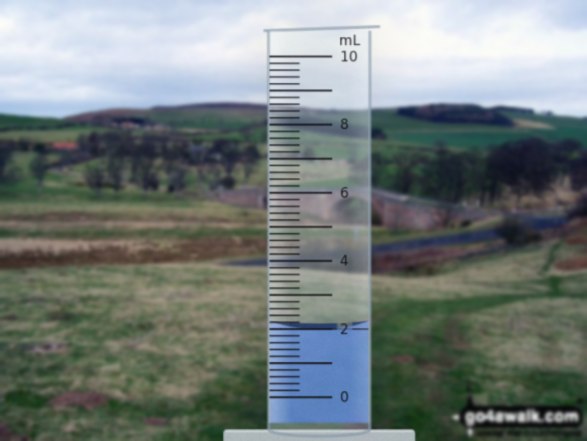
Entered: 2 mL
